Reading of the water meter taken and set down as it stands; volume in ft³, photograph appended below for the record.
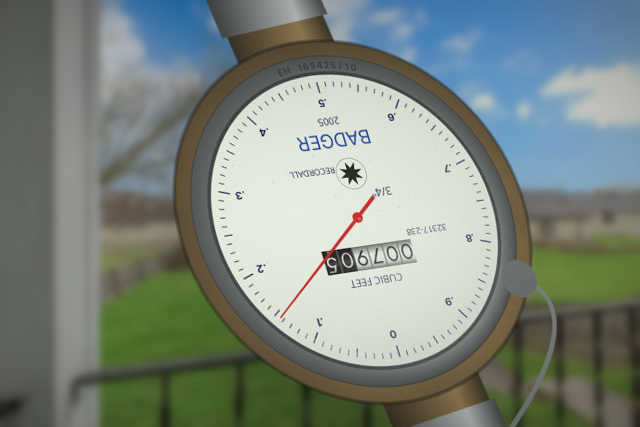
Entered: 7905.14 ft³
